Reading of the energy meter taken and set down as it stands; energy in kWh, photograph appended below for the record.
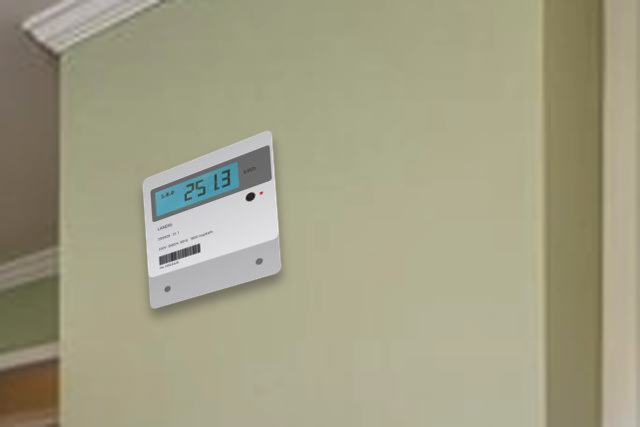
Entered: 251.3 kWh
